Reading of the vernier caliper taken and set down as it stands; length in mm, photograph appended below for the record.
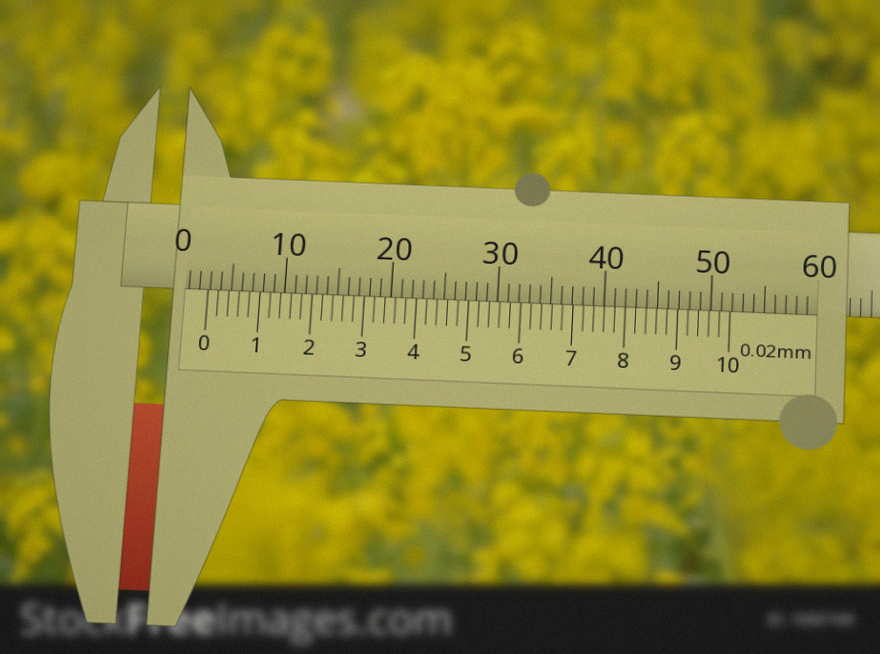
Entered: 2.8 mm
